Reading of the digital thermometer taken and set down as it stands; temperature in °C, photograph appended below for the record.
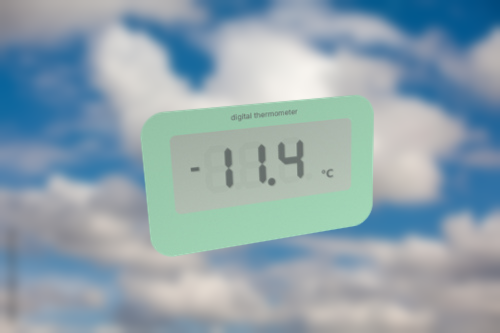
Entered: -11.4 °C
